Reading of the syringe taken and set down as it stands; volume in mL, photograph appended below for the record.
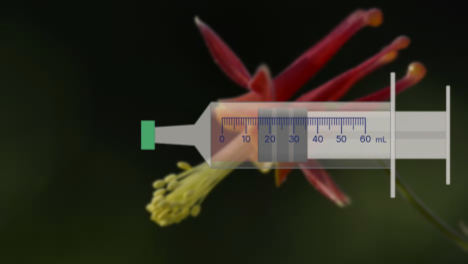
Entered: 15 mL
